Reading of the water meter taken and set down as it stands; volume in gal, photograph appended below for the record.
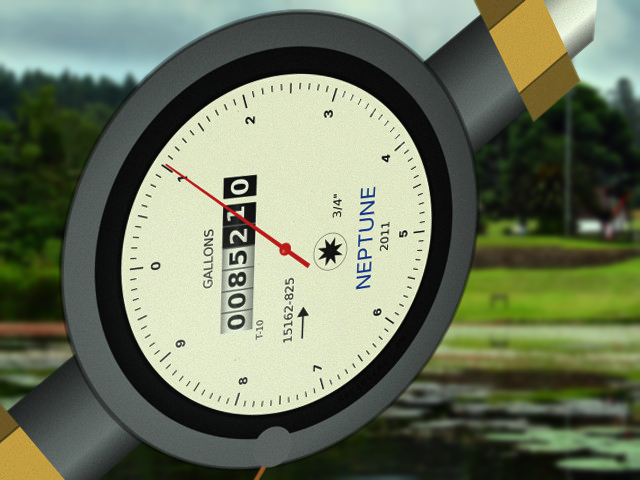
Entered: 85211.0 gal
